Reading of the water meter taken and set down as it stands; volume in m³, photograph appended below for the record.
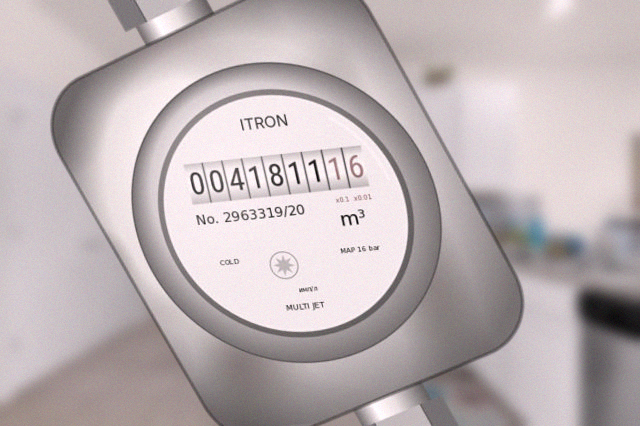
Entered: 41811.16 m³
